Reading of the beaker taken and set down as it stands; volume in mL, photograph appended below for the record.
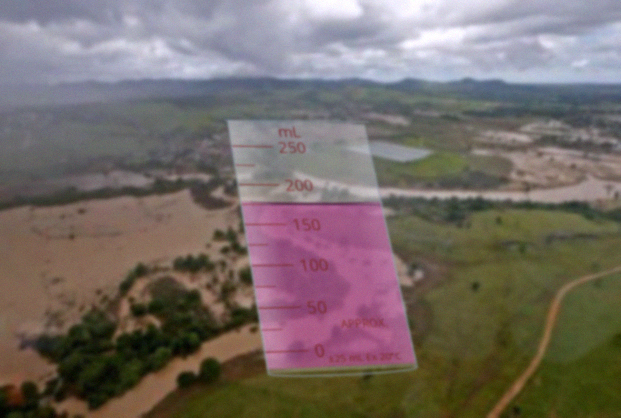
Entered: 175 mL
